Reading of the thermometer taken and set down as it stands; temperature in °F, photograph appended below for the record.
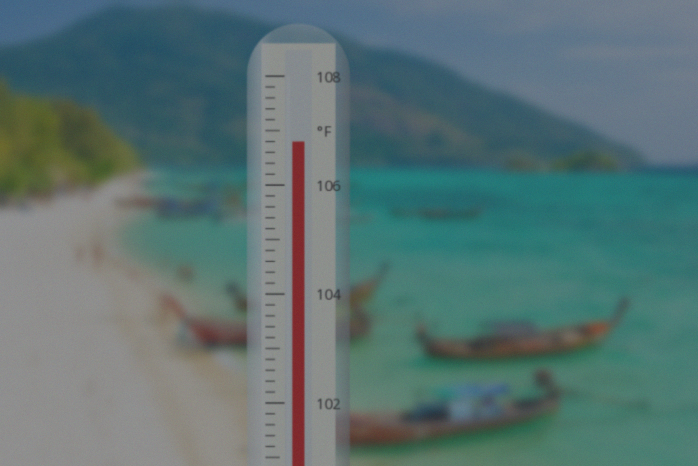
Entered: 106.8 °F
